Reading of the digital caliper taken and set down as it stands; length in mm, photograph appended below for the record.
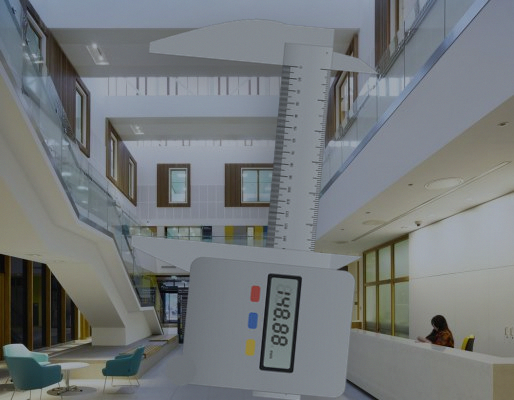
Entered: 148.88 mm
